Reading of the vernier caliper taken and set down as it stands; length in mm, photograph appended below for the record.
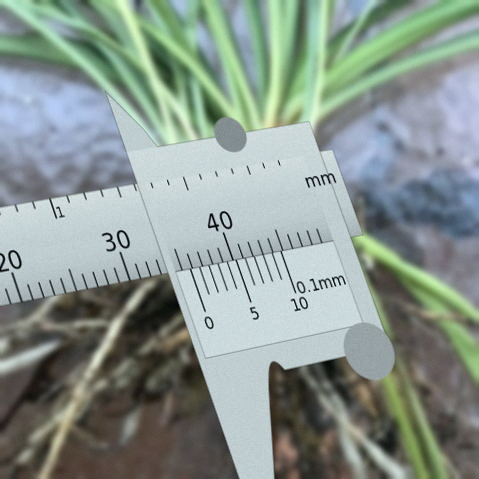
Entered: 35.8 mm
